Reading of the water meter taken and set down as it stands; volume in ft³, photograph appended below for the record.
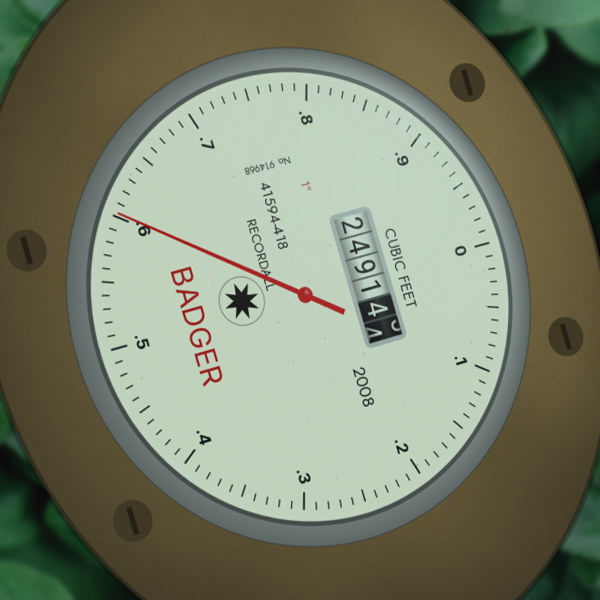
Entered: 249143.60 ft³
